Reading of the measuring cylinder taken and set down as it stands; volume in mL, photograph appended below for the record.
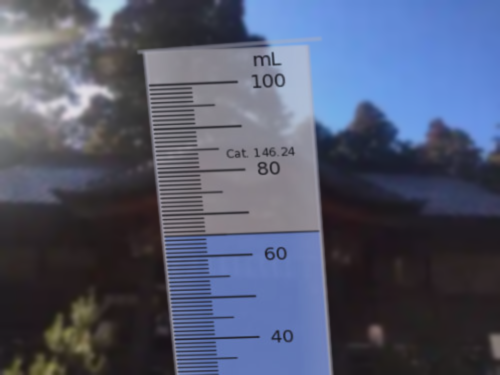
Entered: 65 mL
